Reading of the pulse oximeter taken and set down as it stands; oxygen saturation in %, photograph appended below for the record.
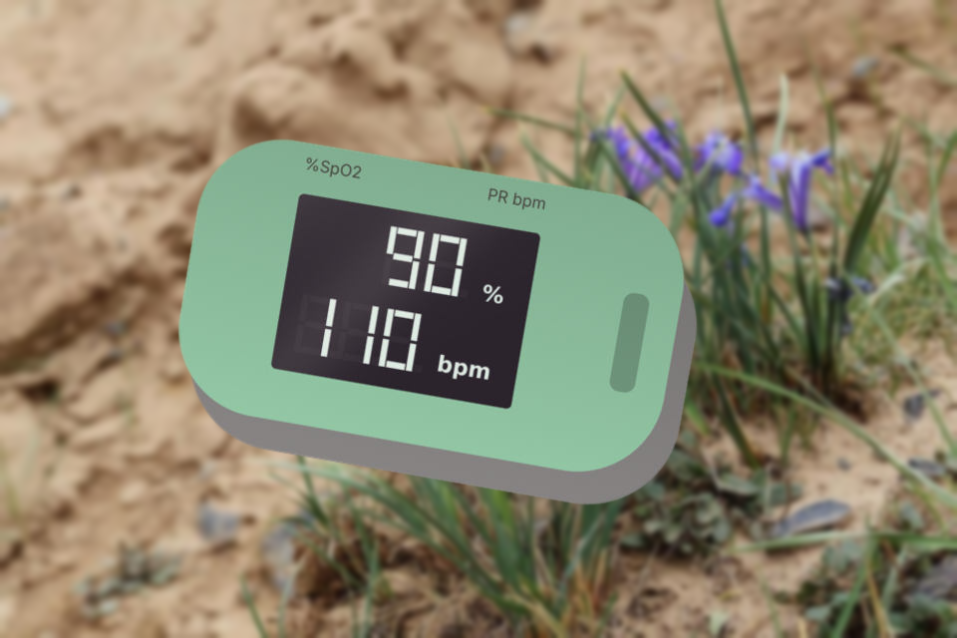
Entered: 90 %
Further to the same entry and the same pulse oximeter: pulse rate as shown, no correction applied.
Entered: 110 bpm
